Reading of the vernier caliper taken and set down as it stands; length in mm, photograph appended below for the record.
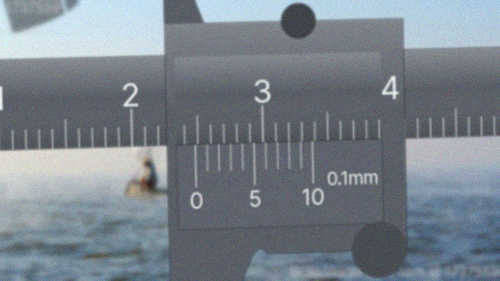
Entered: 24.8 mm
